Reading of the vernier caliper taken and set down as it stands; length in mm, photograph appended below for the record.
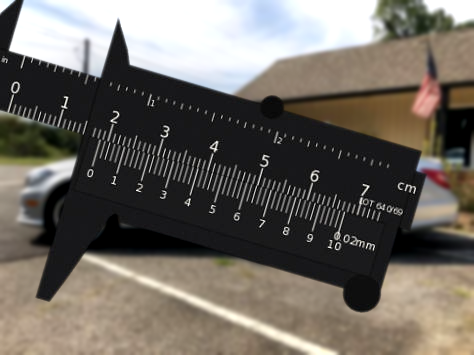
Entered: 18.5 mm
